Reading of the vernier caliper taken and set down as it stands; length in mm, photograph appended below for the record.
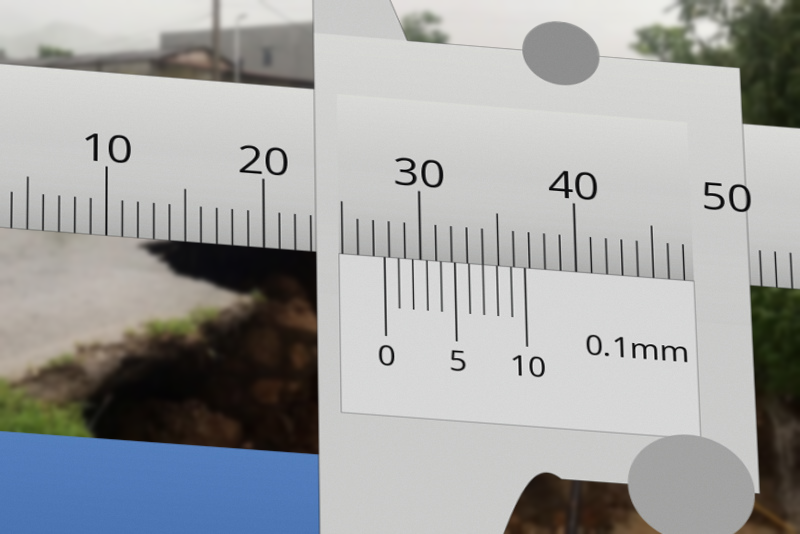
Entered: 27.7 mm
